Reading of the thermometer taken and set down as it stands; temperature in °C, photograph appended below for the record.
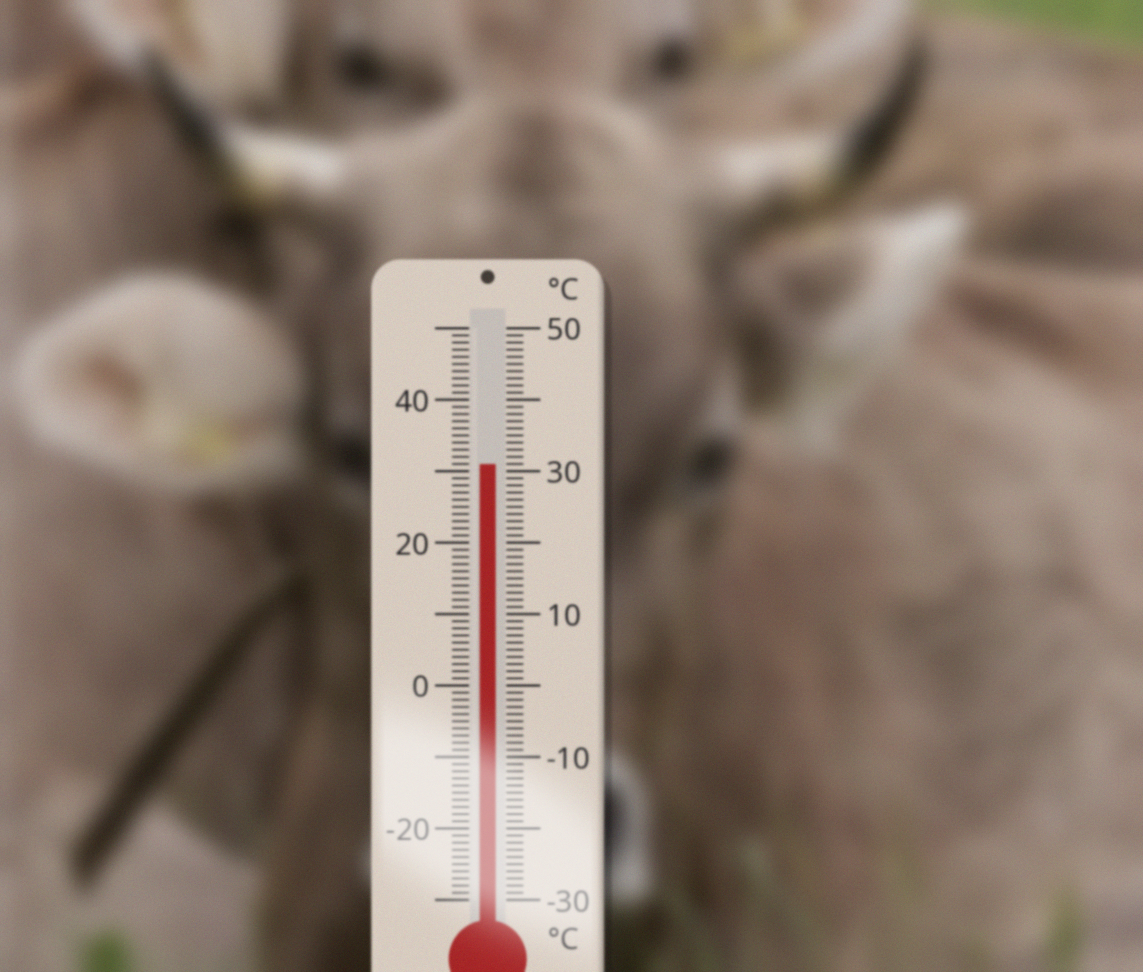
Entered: 31 °C
